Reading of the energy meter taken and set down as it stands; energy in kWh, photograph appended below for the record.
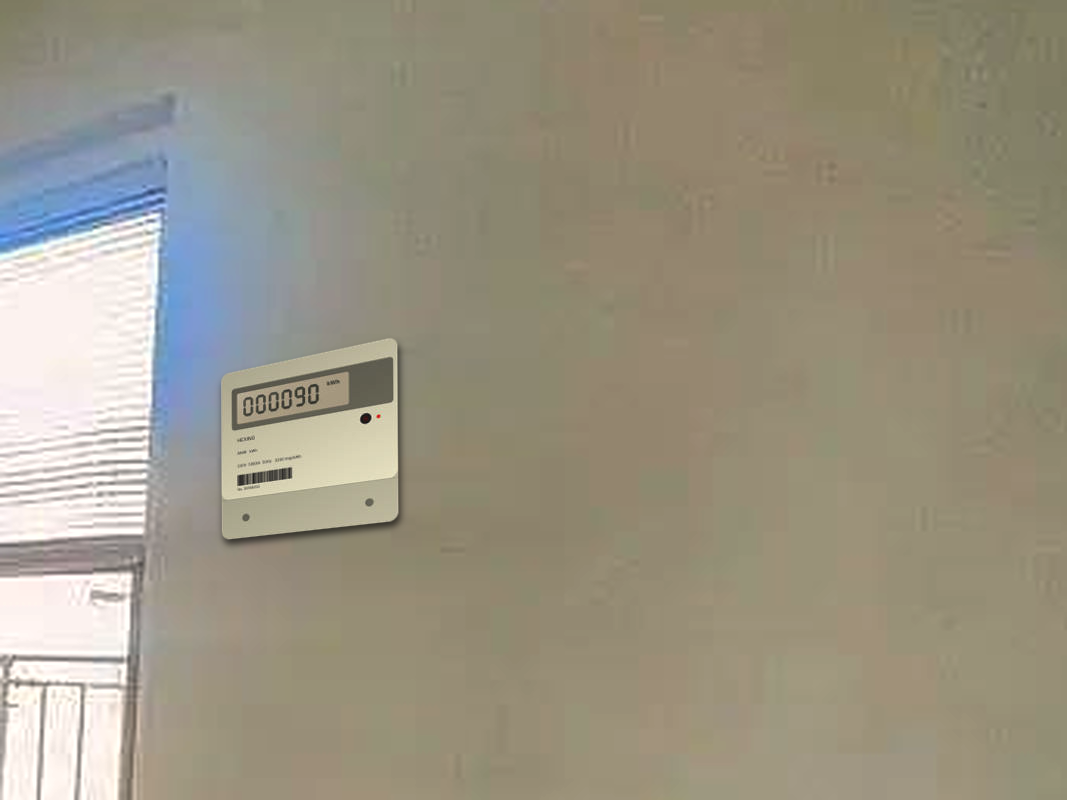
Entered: 90 kWh
